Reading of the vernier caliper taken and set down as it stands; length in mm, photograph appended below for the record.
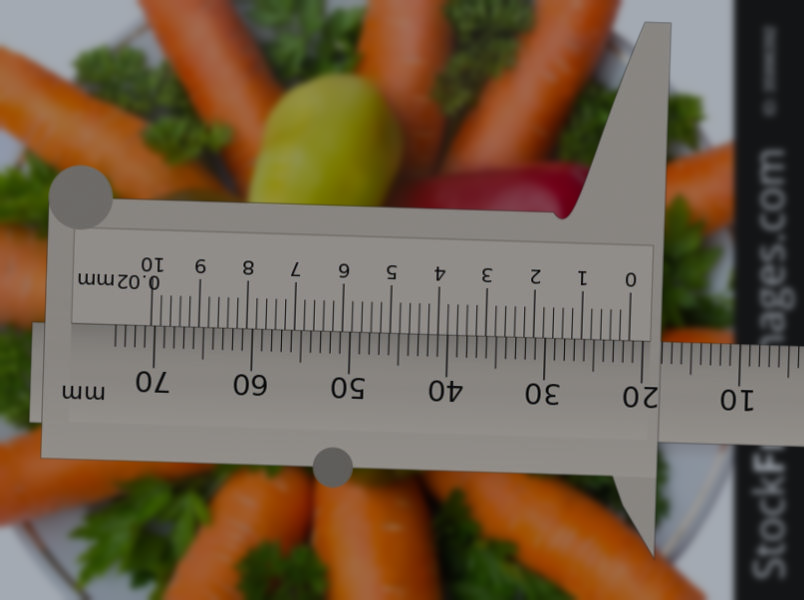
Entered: 21.4 mm
